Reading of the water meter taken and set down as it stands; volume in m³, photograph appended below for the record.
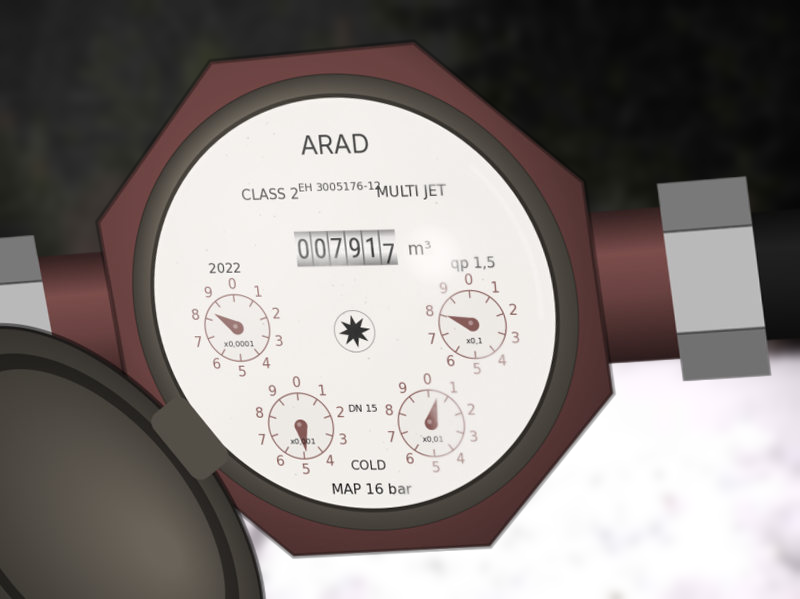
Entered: 7916.8048 m³
